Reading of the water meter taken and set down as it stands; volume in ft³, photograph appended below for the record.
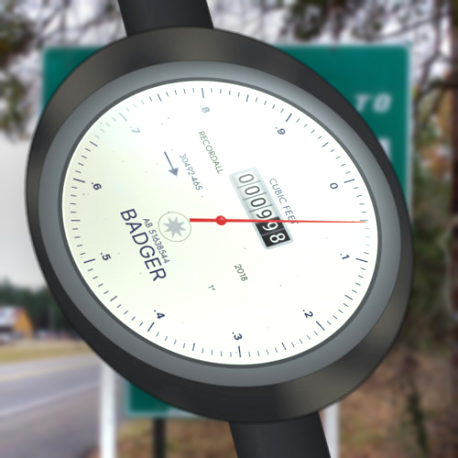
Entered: 998.05 ft³
